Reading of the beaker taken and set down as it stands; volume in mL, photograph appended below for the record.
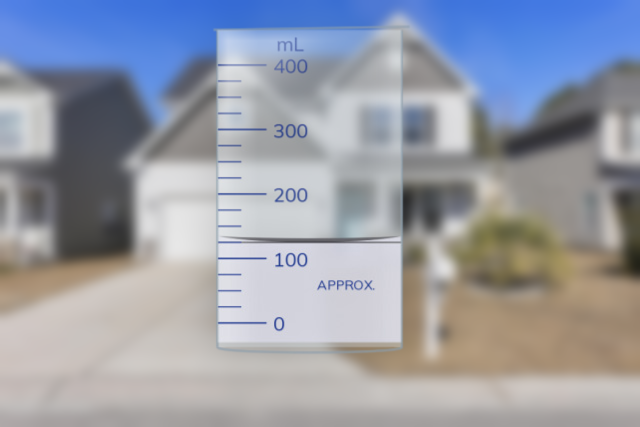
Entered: 125 mL
